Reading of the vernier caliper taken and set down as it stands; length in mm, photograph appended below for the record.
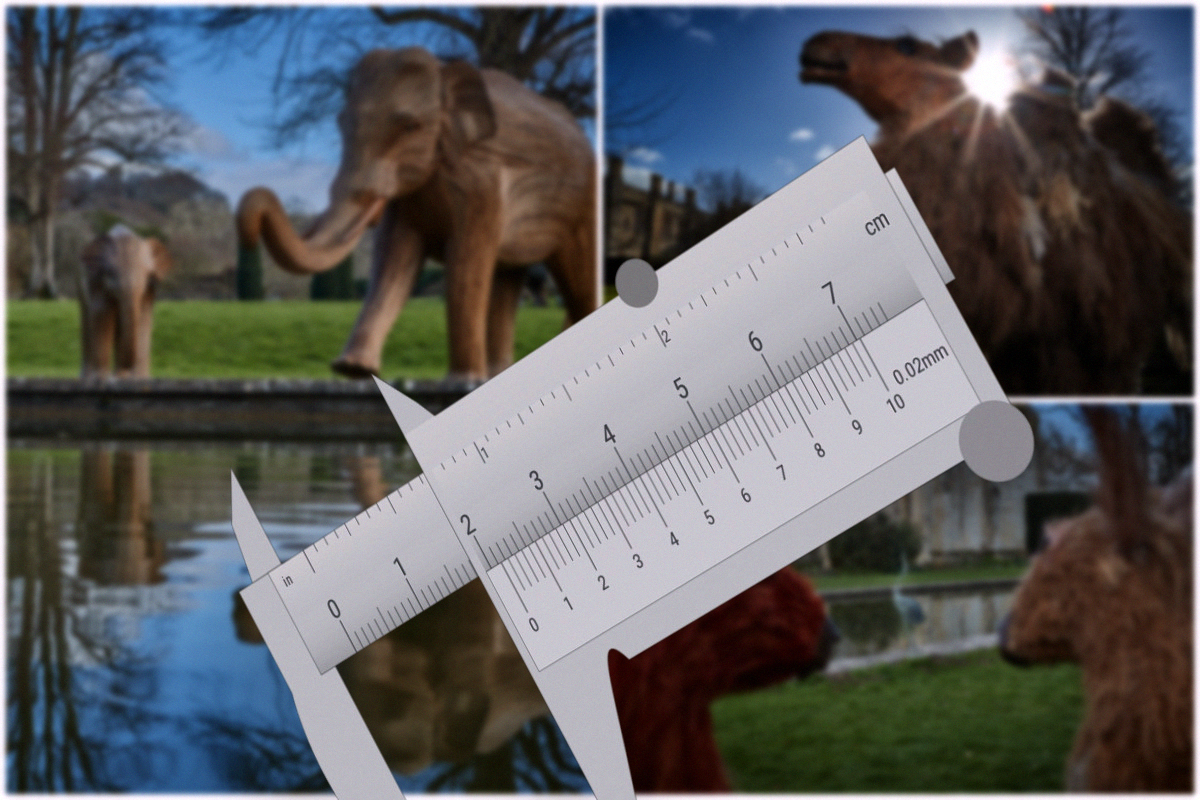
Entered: 21.4 mm
